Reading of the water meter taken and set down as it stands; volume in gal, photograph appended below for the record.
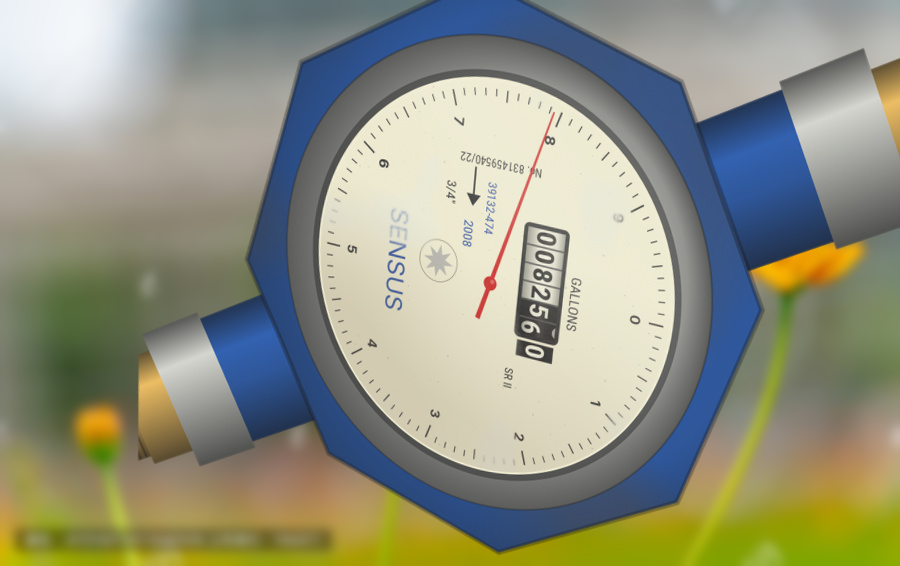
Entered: 82557.9 gal
